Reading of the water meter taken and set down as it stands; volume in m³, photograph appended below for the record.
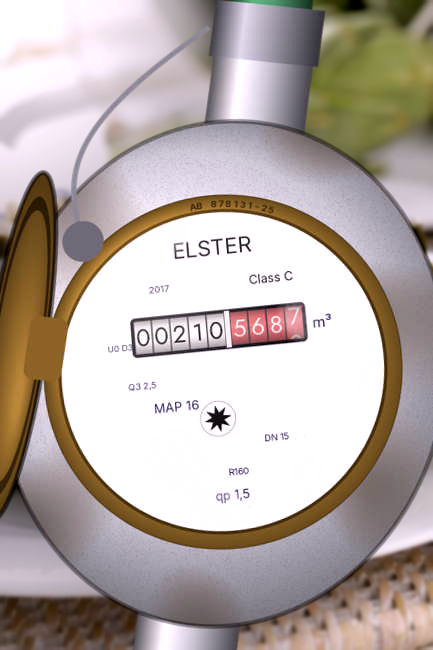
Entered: 210.5687 m³
